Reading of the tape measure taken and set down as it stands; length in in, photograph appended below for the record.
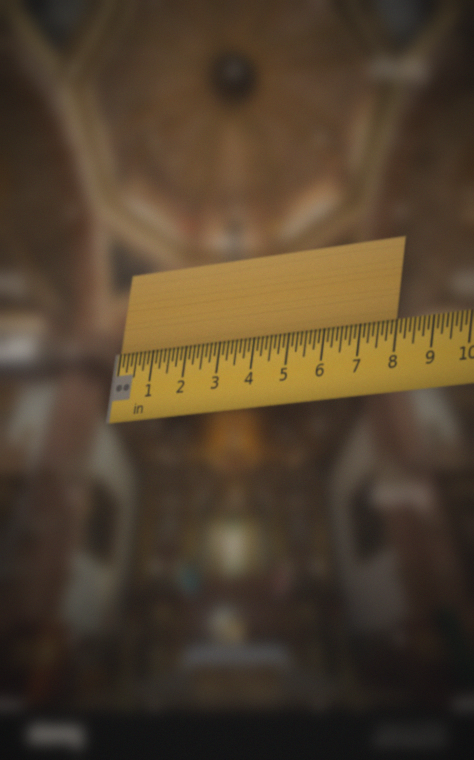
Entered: 8 in
